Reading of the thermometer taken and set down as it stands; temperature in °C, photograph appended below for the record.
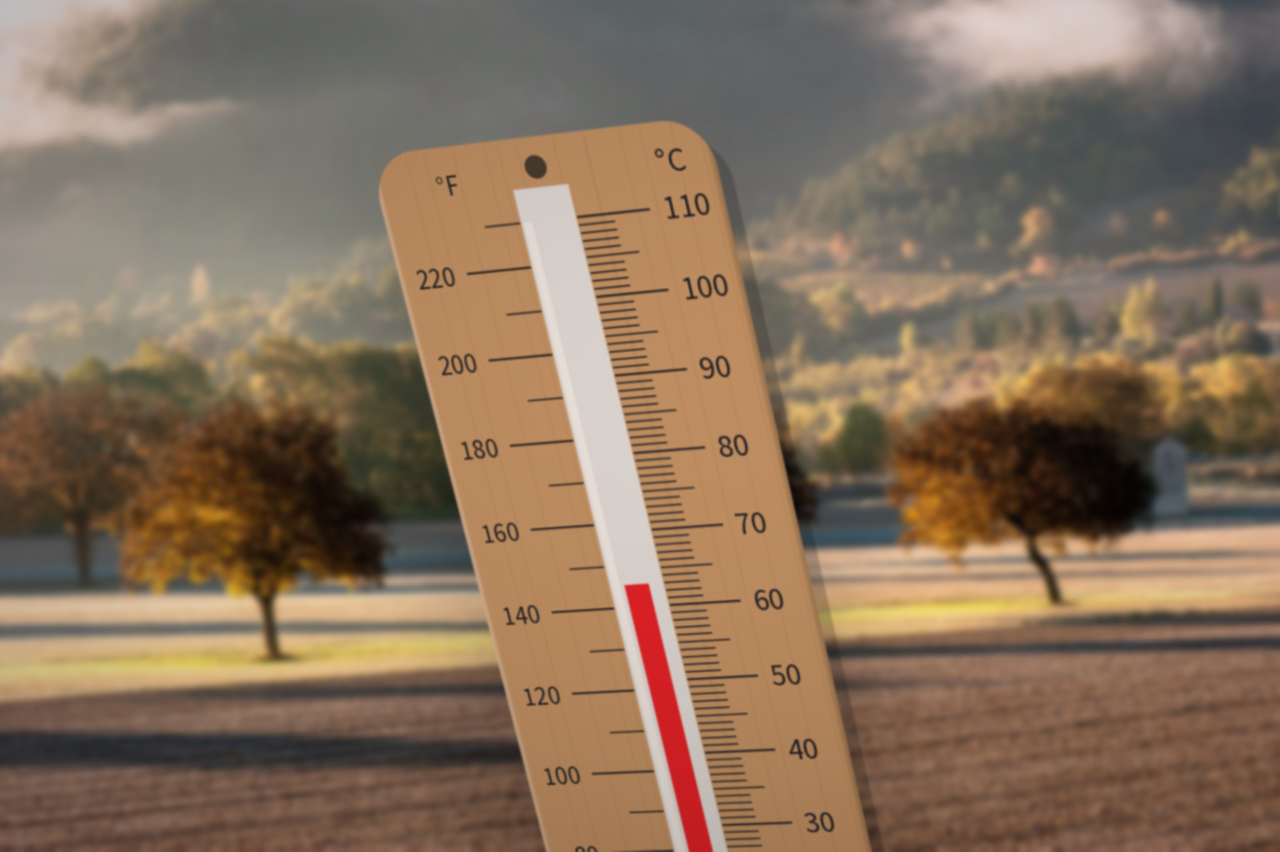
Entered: 63 °C
